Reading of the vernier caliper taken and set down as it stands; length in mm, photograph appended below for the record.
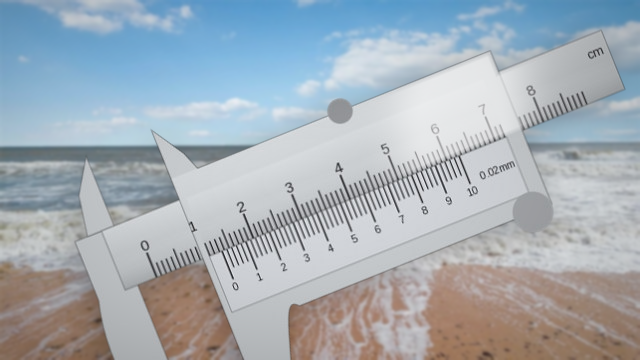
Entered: 13.5 mm
